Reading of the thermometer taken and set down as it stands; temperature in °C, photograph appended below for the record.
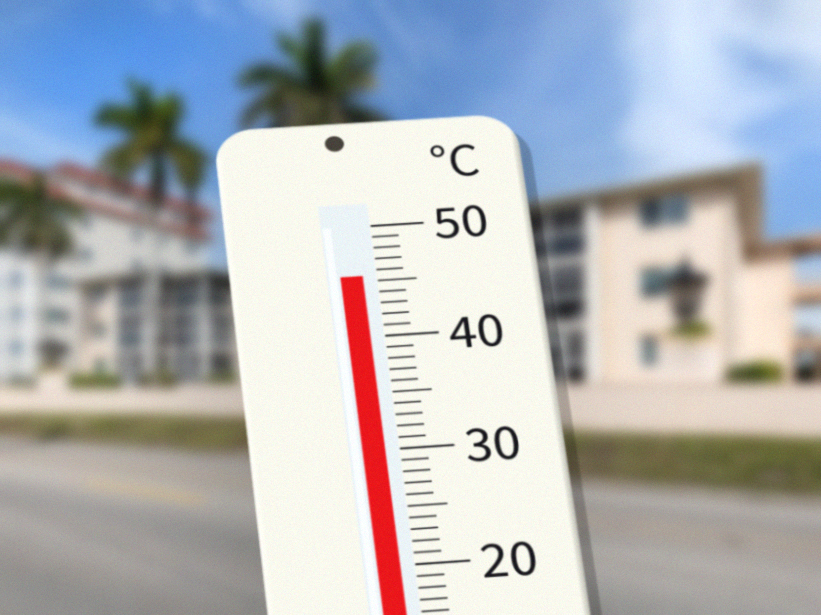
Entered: 45.5 °C
